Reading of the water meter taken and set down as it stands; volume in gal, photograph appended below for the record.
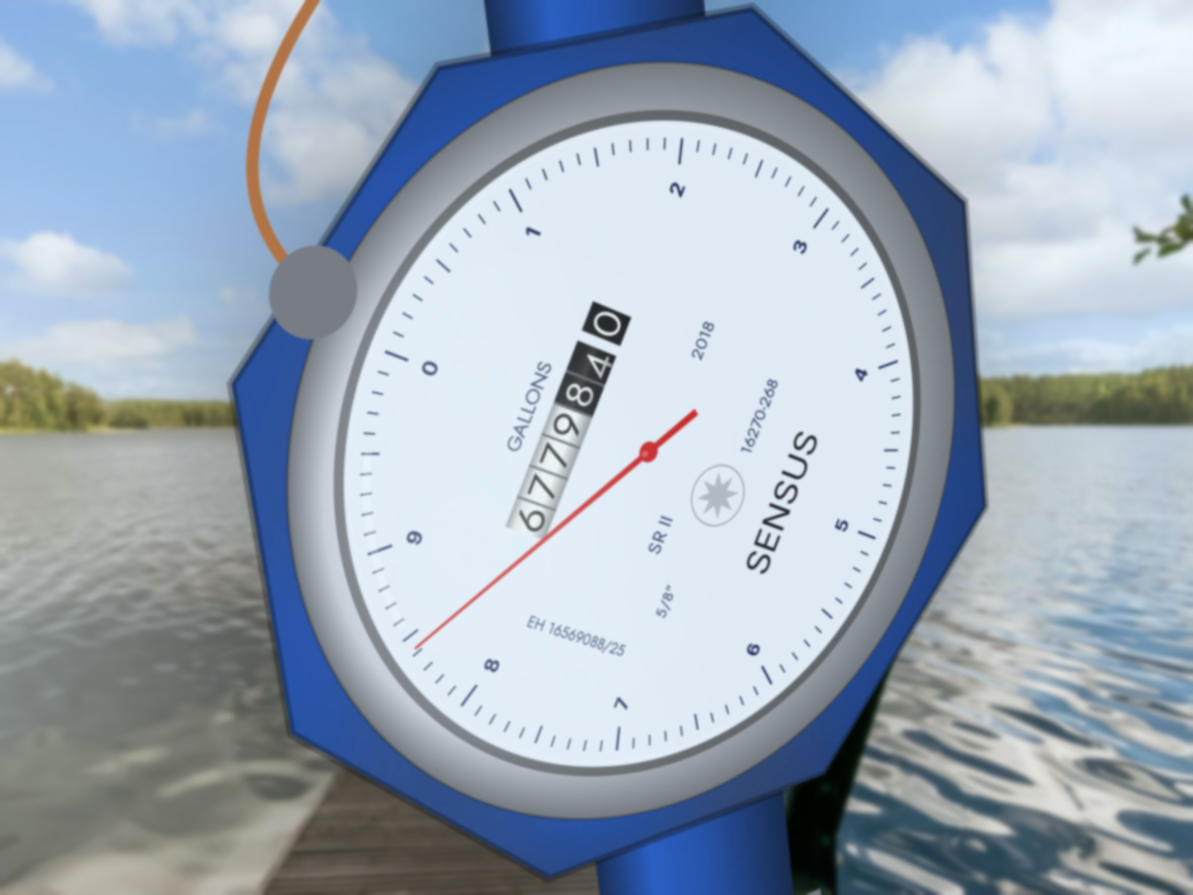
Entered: 6779838.4 gal
